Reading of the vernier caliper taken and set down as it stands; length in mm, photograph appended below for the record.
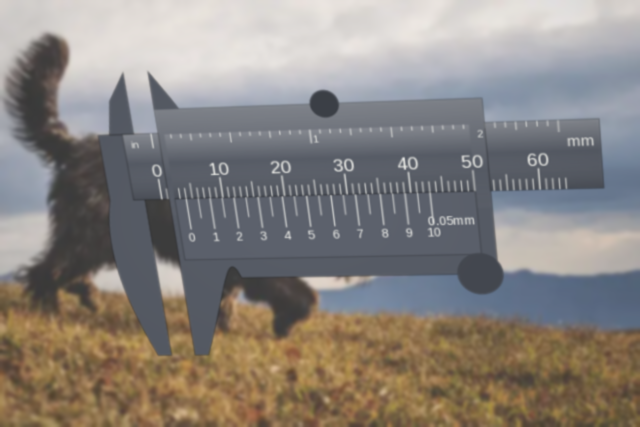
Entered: 4.0 mm
